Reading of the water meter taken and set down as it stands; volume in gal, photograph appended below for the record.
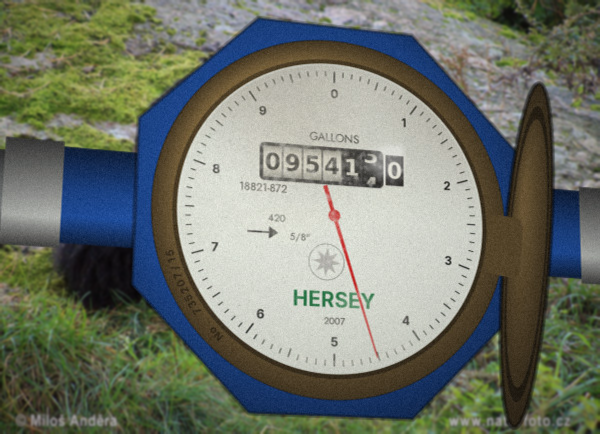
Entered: 954134.5 gal
